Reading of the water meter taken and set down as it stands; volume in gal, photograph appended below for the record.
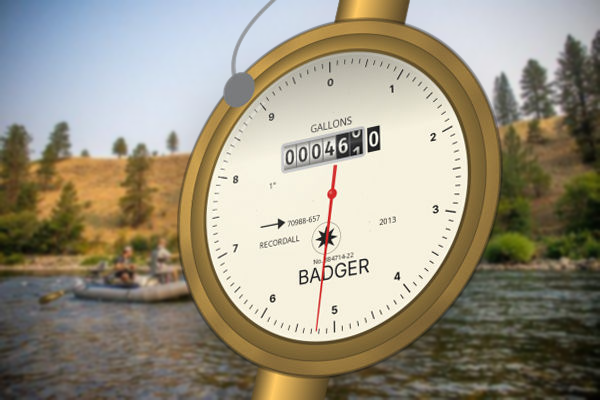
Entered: 4605.2 gal
